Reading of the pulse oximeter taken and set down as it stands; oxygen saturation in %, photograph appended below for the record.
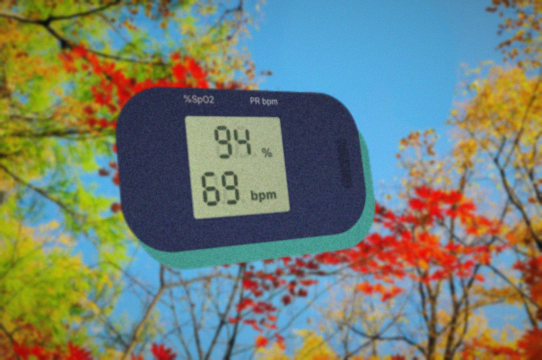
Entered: 94 %
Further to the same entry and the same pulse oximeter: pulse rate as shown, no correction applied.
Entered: 69 bpm
